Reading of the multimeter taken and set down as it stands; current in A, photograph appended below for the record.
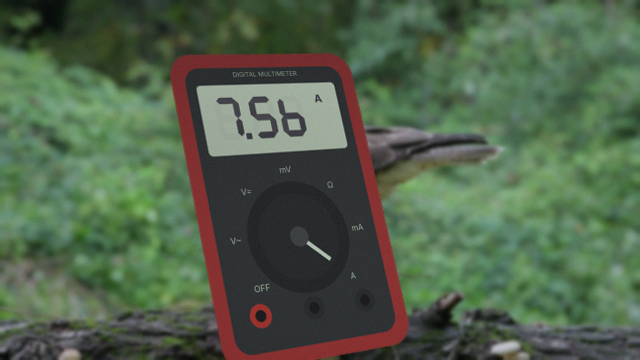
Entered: 7.56 A
